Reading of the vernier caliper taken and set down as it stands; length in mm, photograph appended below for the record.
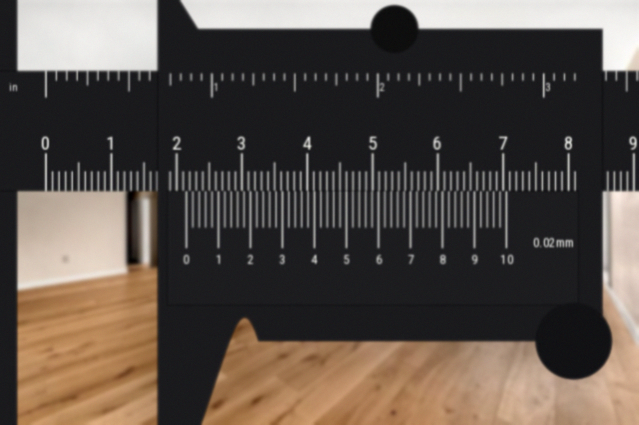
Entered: 21.5 mm
